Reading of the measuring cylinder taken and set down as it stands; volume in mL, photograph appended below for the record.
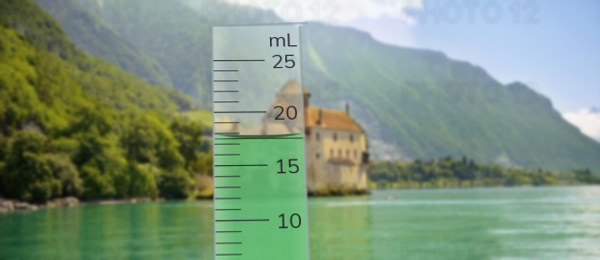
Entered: 17.5 mL
